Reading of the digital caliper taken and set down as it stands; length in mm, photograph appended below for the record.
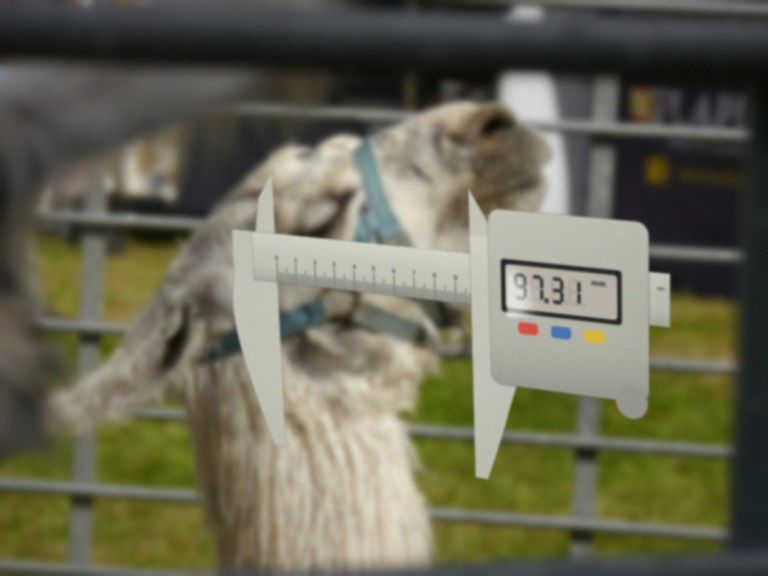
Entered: 97.31 mm
